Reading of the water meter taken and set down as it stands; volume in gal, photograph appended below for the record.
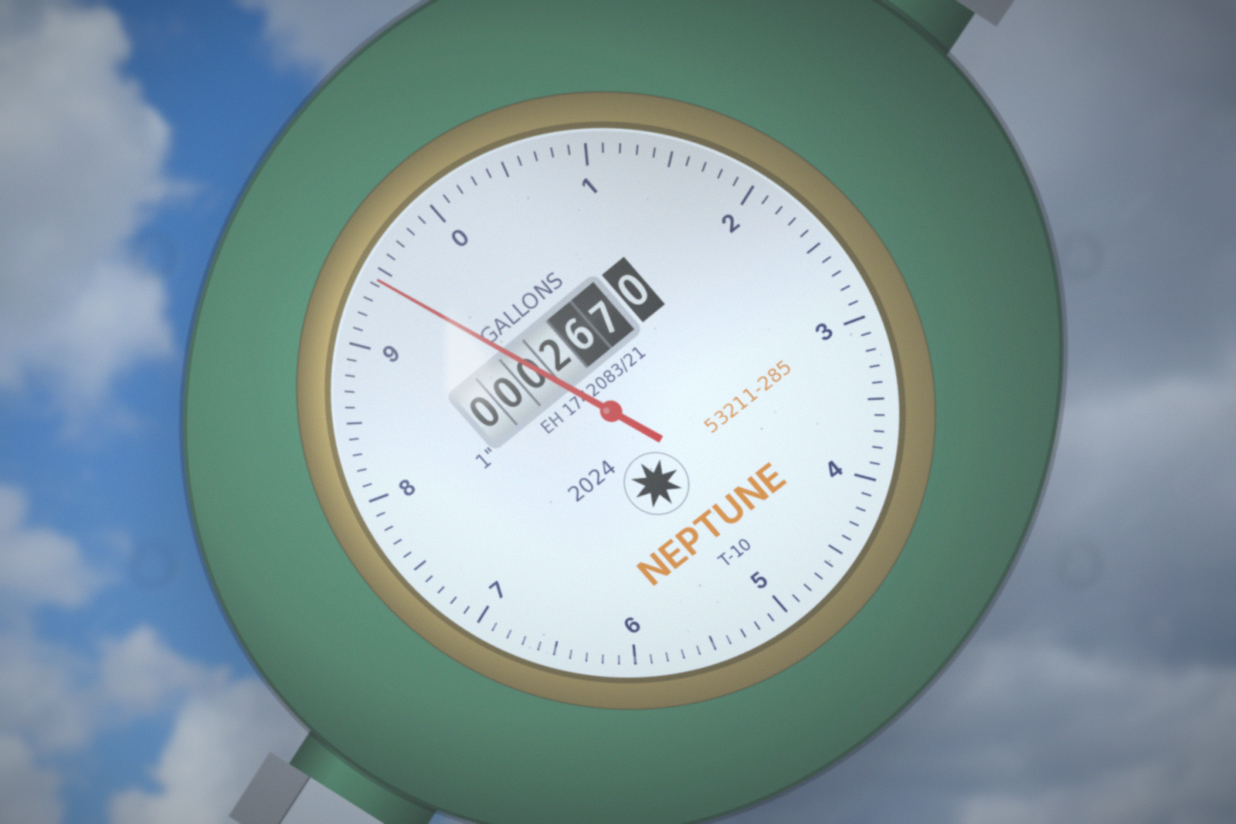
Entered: 2669.4 gal
